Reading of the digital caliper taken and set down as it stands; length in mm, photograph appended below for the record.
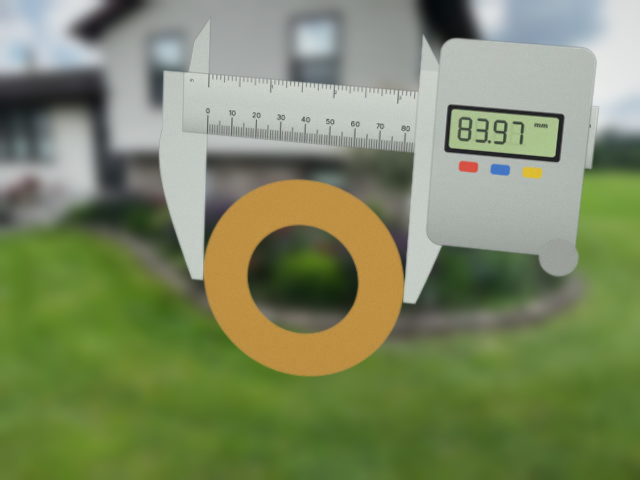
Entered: 83.97 mm
